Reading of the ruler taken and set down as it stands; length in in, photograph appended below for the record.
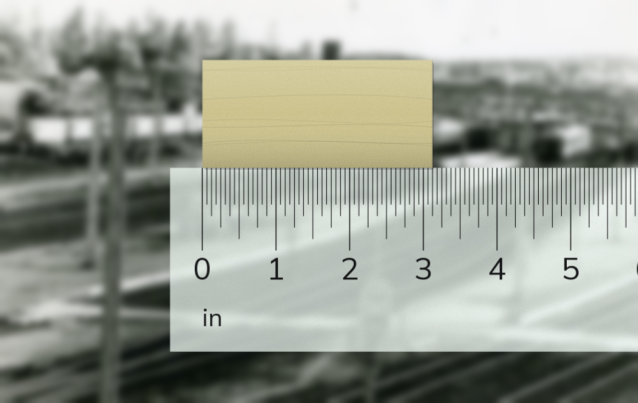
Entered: 3.125 in
